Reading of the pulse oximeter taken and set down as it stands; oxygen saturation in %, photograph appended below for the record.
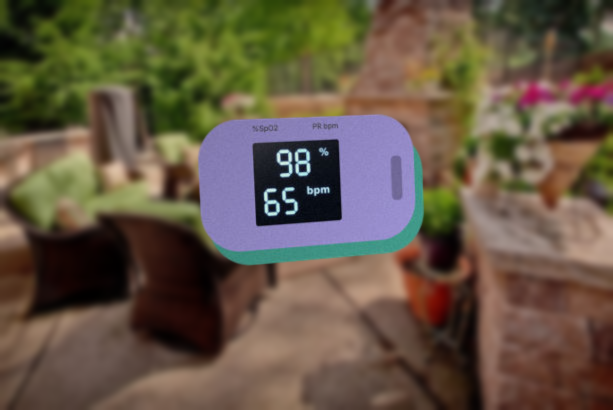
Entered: 98 %
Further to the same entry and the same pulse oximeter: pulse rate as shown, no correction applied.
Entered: 65 bpm
